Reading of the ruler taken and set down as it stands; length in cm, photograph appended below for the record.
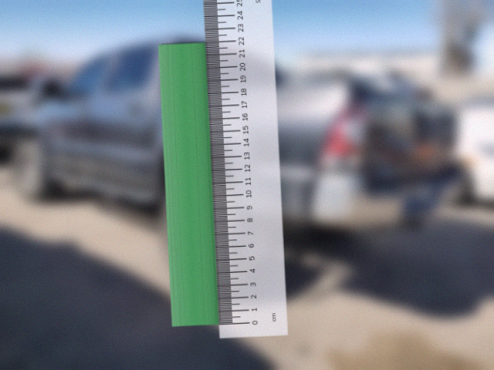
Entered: 22 cm
